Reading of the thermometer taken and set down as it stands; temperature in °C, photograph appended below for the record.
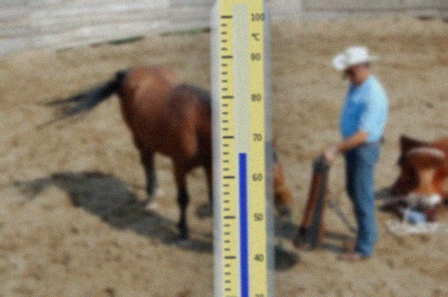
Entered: 66 °C
